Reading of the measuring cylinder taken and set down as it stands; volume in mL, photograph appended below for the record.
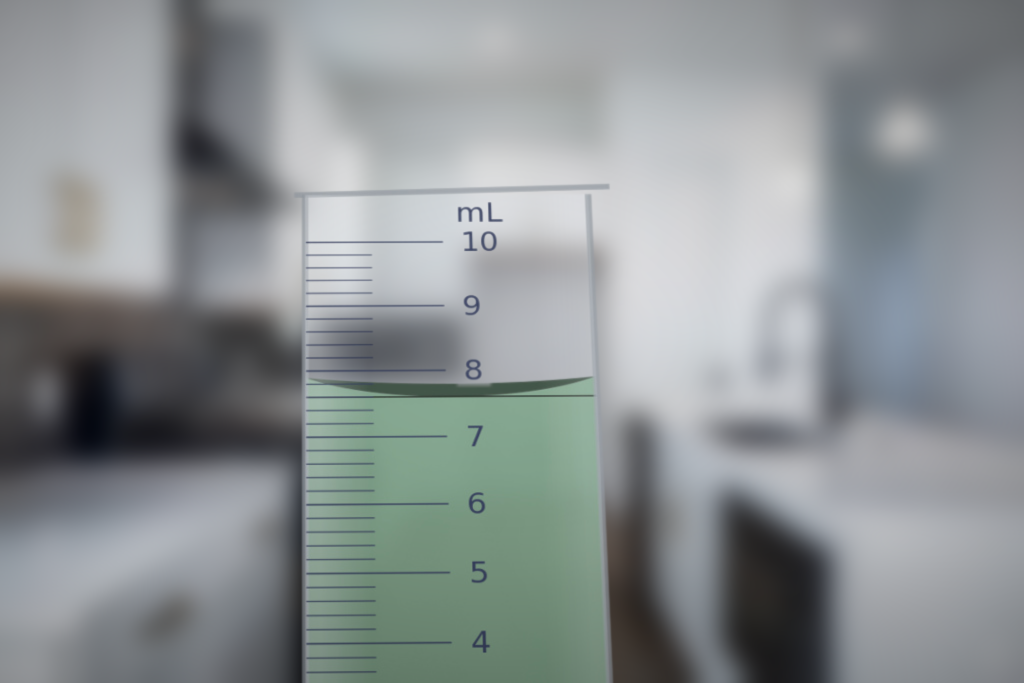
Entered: 7.6 mL
